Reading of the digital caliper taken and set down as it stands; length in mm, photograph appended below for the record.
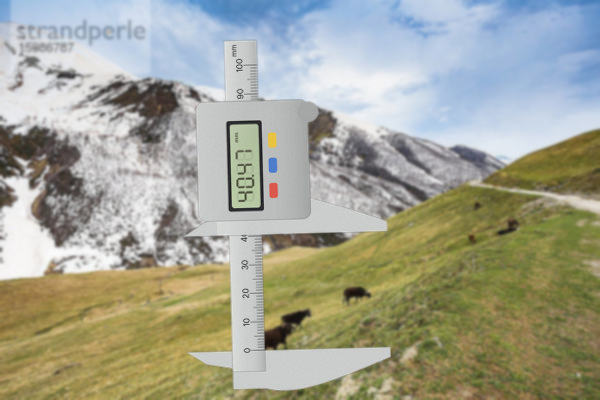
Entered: 40.47 mm
